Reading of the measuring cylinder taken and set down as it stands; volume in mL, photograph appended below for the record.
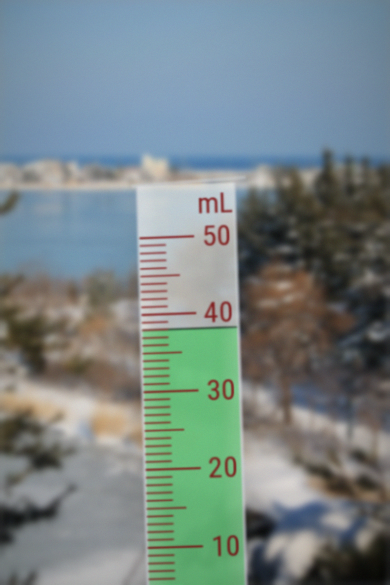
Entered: 38 mL
